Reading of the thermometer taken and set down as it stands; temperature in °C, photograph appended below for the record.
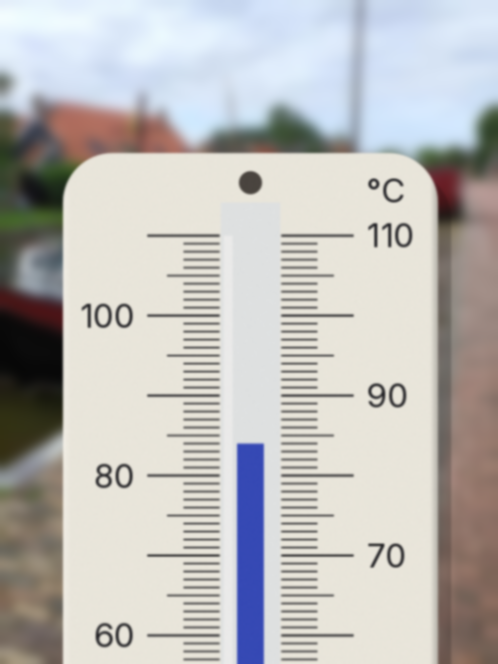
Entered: 84 °C
